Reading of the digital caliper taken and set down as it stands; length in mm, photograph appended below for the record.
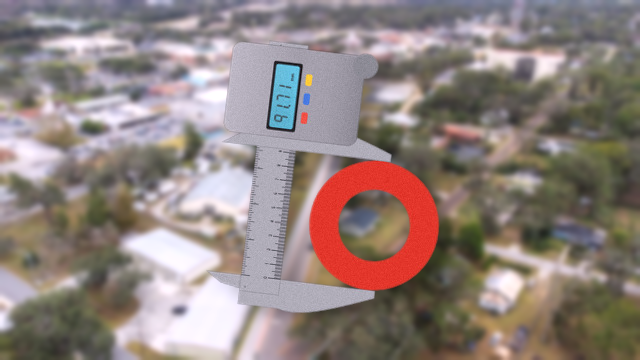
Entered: 91.71 mm
